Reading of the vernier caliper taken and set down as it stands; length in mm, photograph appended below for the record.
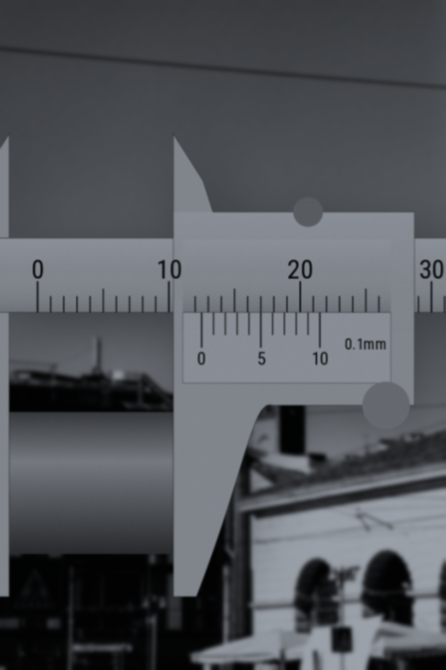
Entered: 12.5 mm
